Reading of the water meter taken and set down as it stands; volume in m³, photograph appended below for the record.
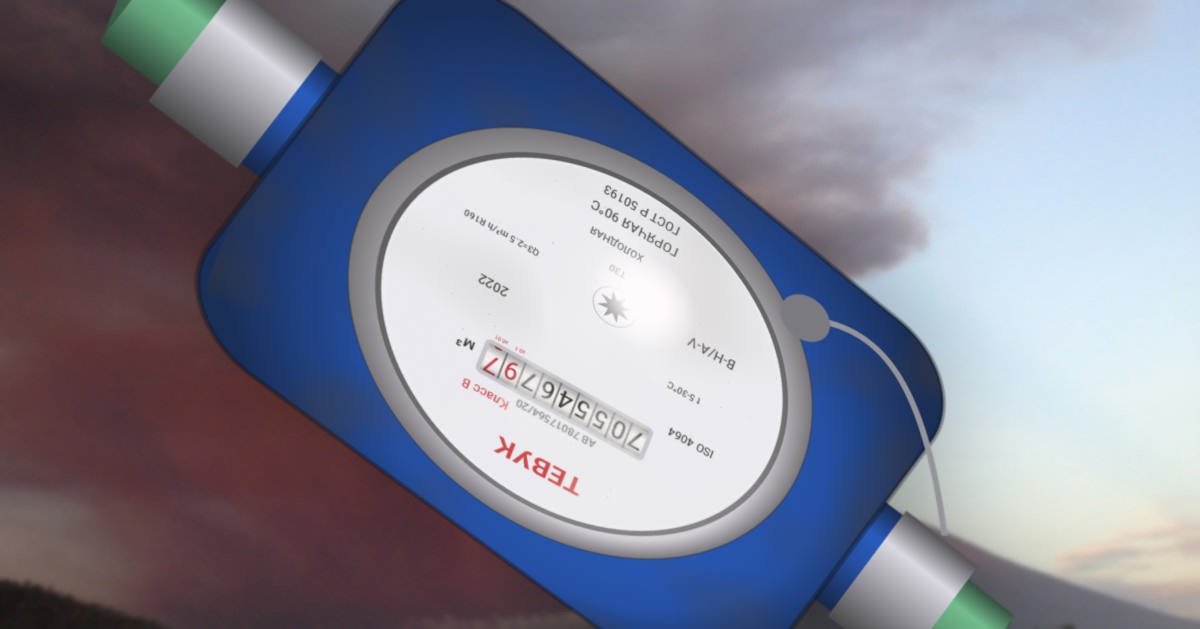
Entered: 7055467.97 m³
